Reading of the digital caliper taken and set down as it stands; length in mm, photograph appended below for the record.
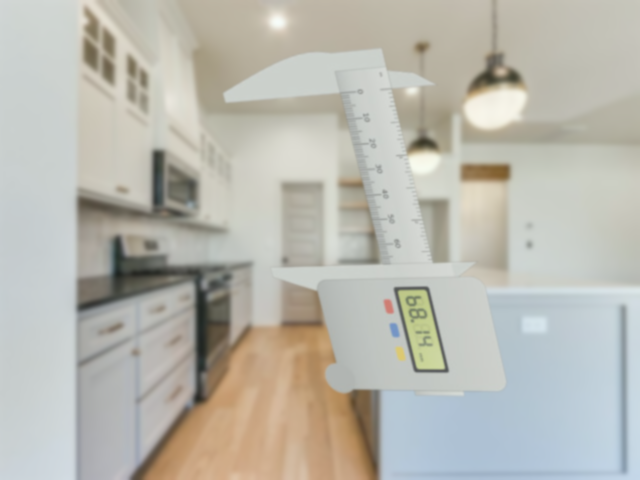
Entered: 68.14 mm
